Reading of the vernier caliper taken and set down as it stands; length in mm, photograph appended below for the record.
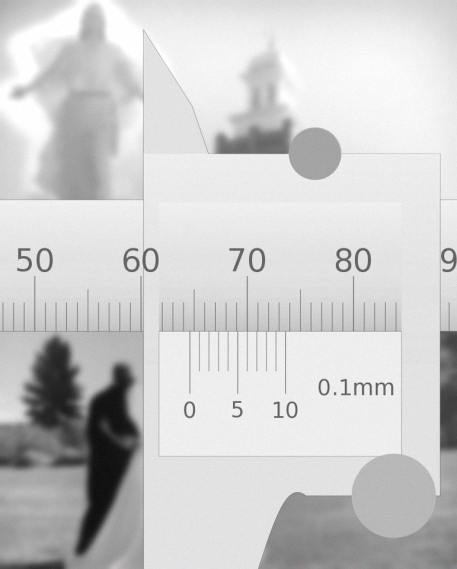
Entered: 64.6 mm
